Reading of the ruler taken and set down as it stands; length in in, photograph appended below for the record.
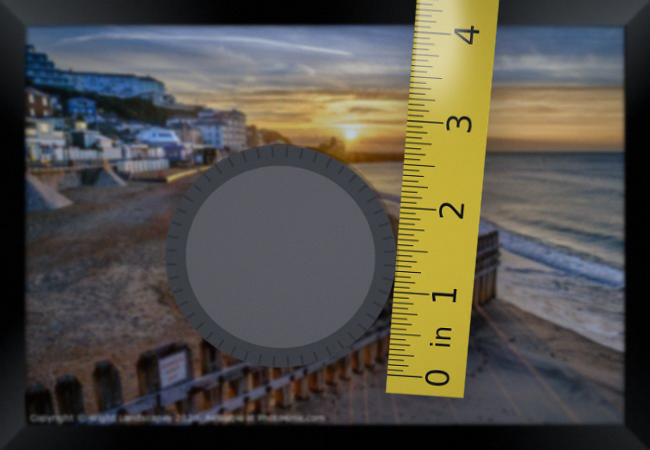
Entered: 2.625 in
